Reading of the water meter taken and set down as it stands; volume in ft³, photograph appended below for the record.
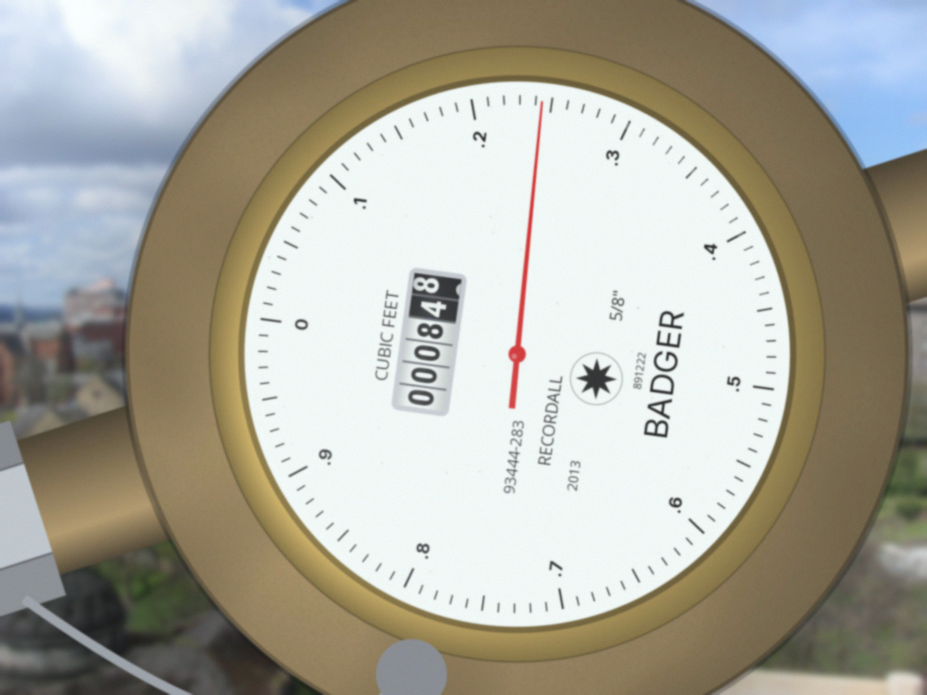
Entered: 848.24 ft³
